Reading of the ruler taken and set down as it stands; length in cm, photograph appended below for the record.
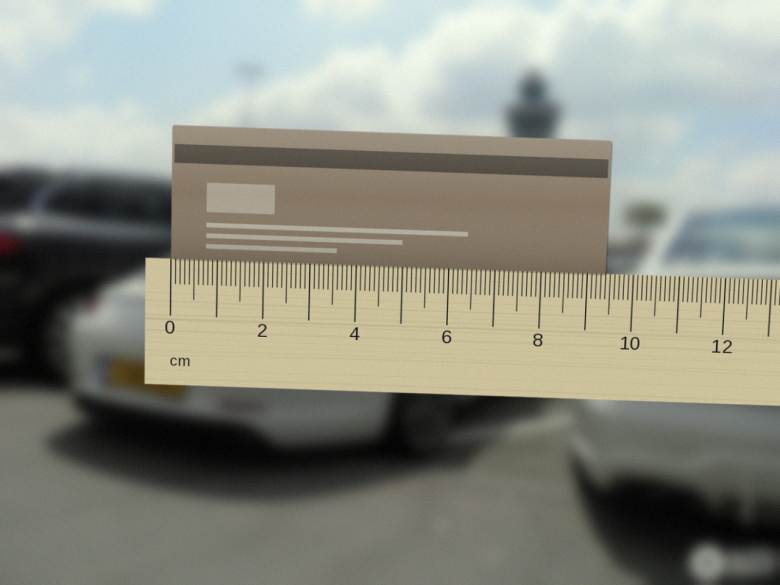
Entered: 9.4 cm
